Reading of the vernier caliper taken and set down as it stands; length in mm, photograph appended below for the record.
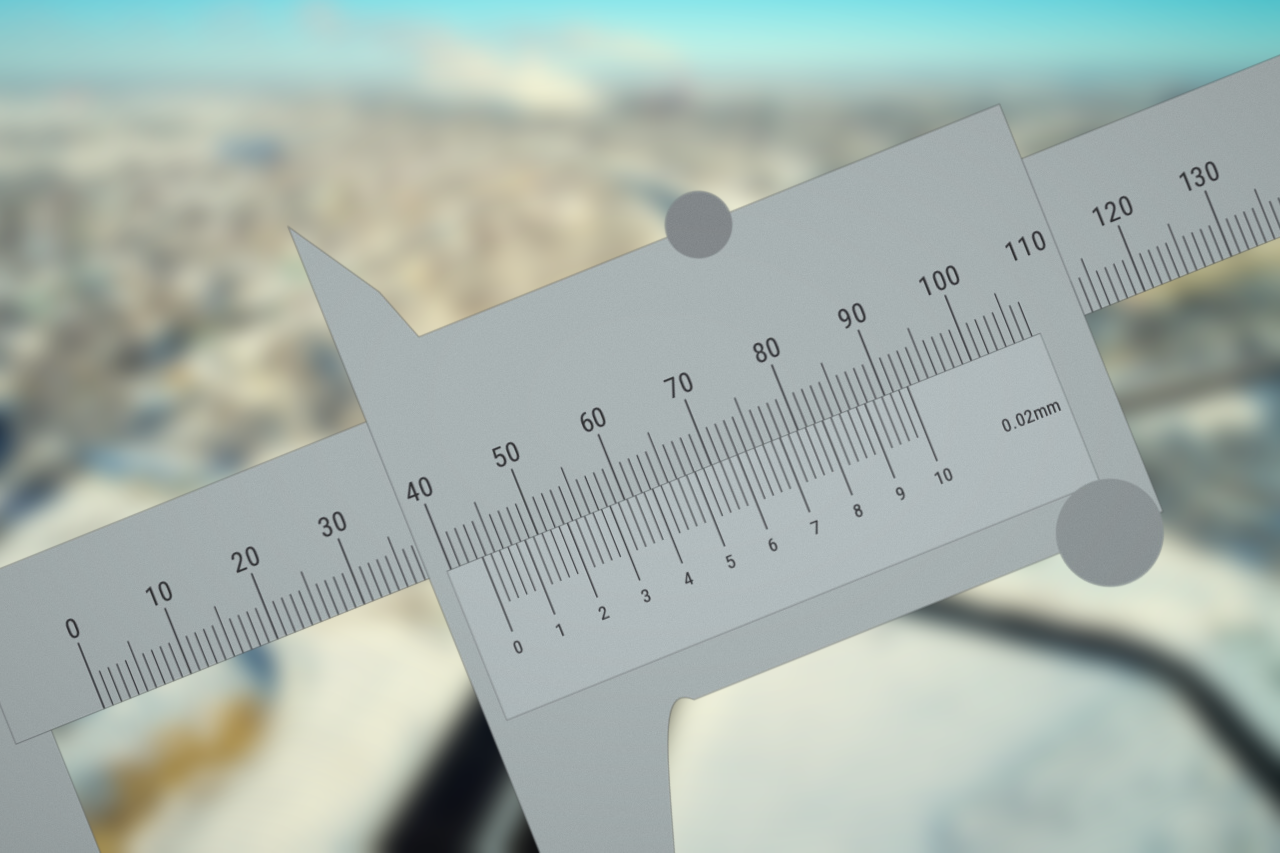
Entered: 43.6 mm
